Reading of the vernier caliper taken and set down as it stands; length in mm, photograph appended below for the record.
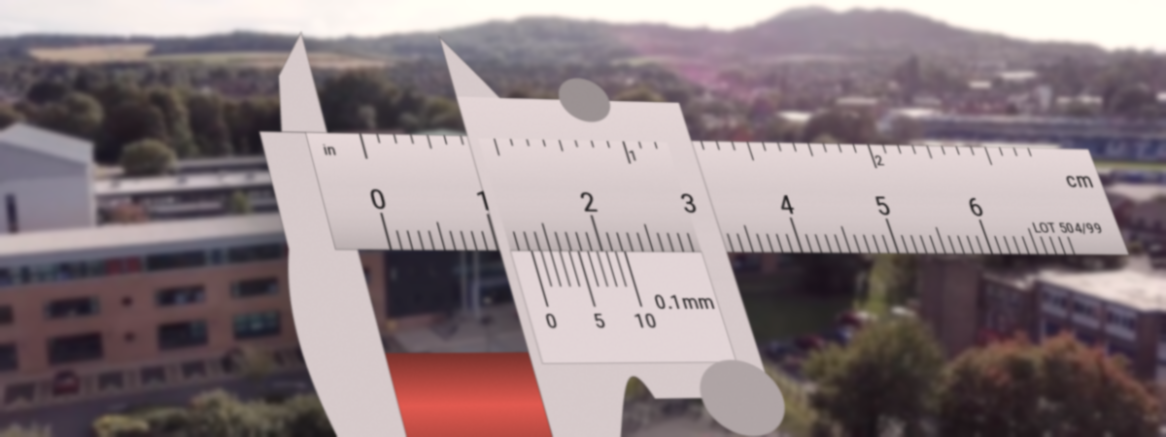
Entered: 13.2 mm
